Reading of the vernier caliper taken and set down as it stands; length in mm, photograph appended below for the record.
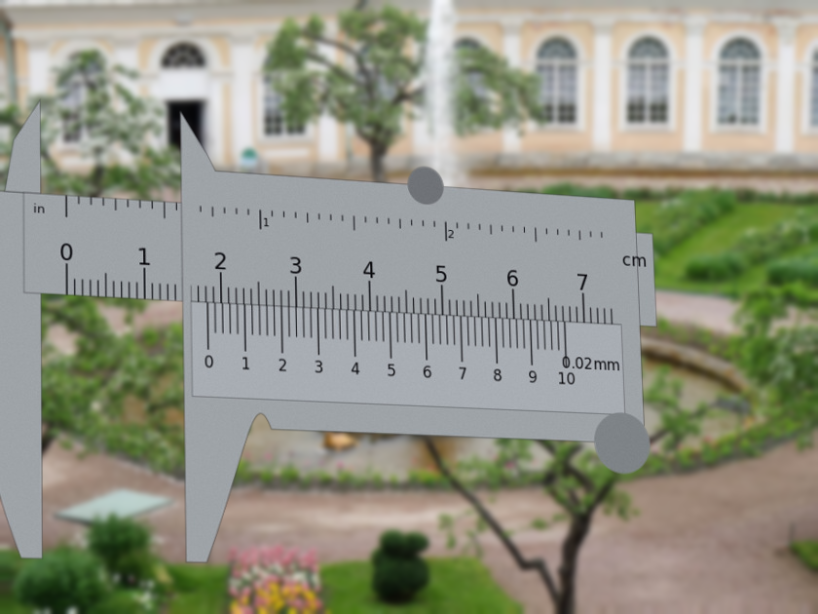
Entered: 18.2 mm
